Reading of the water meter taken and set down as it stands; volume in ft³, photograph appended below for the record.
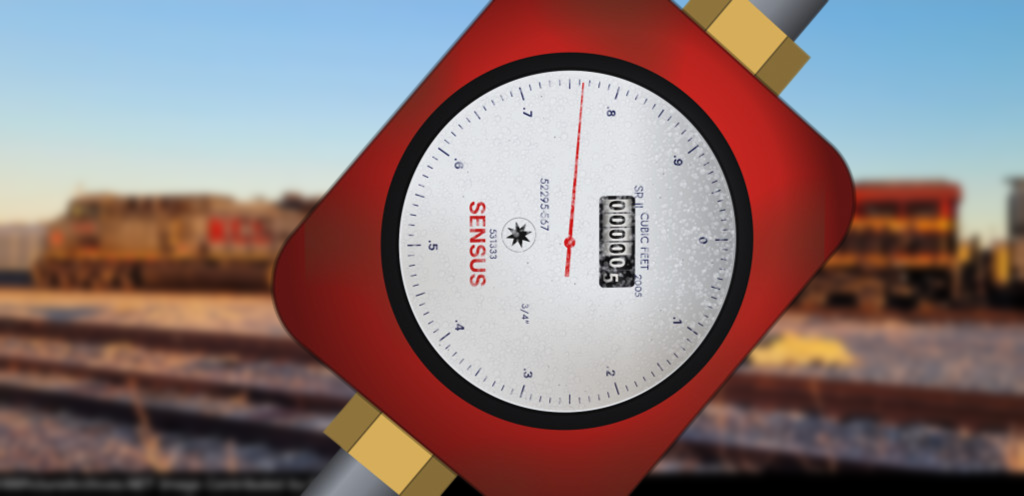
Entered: 4.76 ft³
